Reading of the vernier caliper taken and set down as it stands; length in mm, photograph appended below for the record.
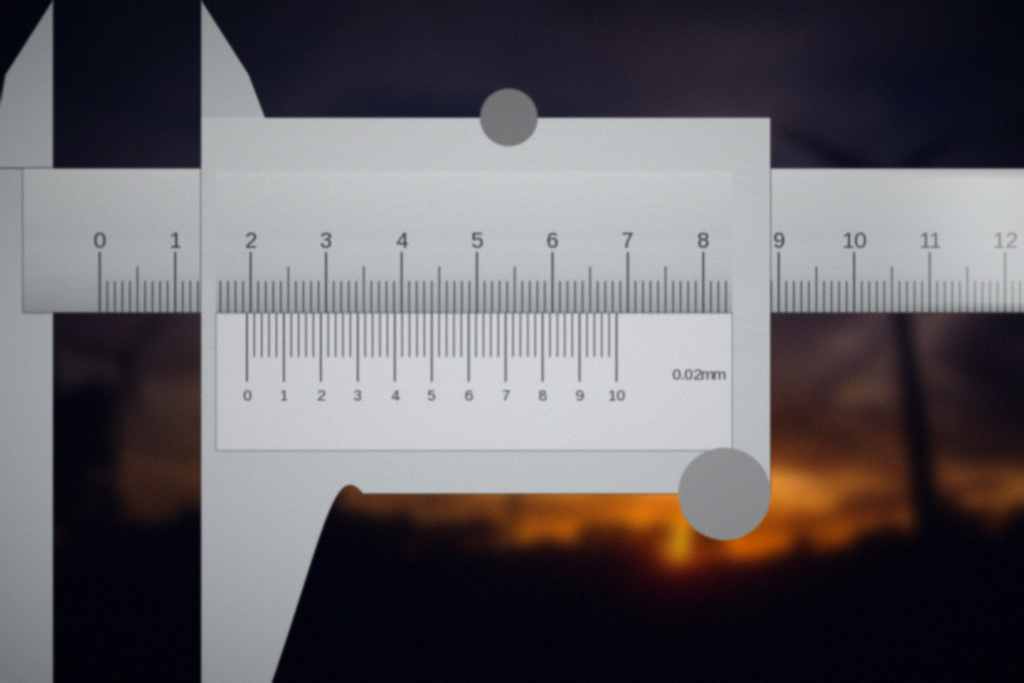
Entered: 19.5 mm
